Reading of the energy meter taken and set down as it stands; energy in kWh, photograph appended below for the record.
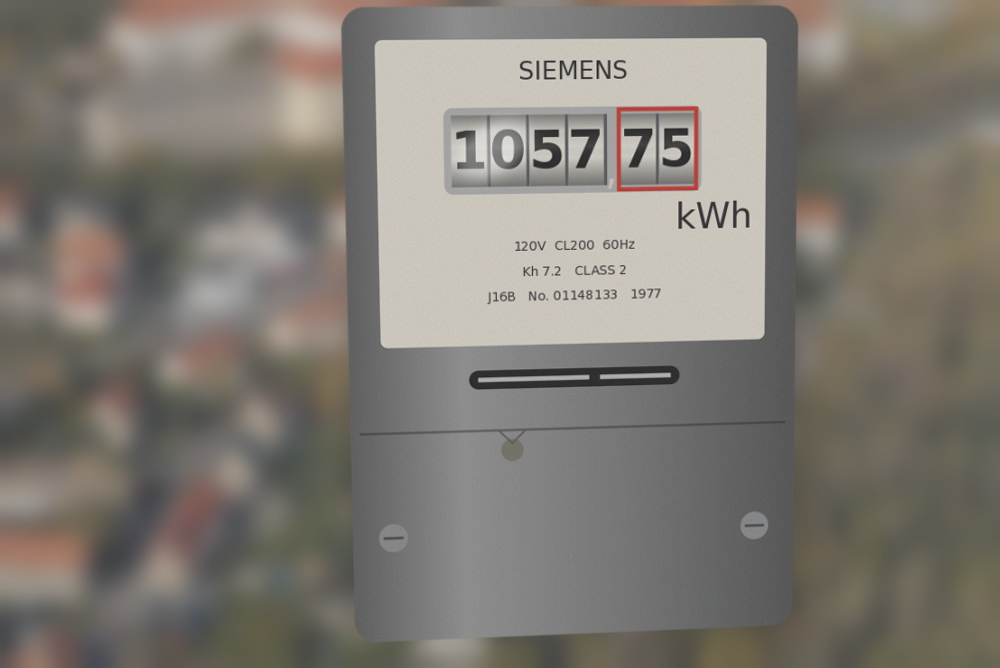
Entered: 1057.75 kWh
